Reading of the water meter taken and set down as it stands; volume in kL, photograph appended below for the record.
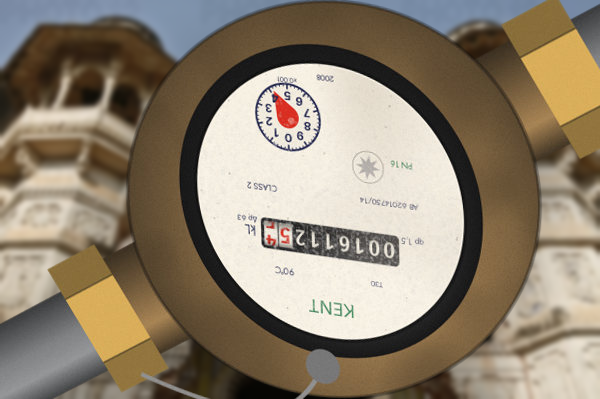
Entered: 16112.544 kL
